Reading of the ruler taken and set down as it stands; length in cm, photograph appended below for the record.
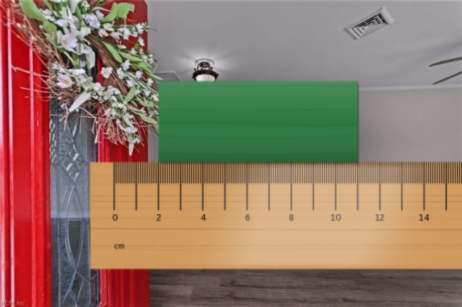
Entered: 9 cm
